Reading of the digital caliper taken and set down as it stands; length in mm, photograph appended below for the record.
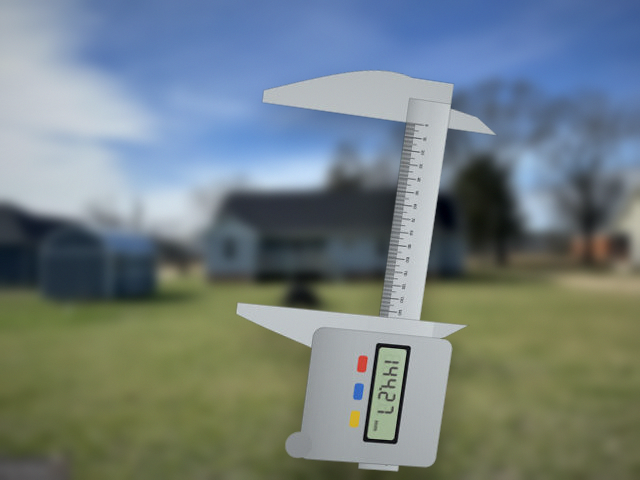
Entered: 144.27 mm
